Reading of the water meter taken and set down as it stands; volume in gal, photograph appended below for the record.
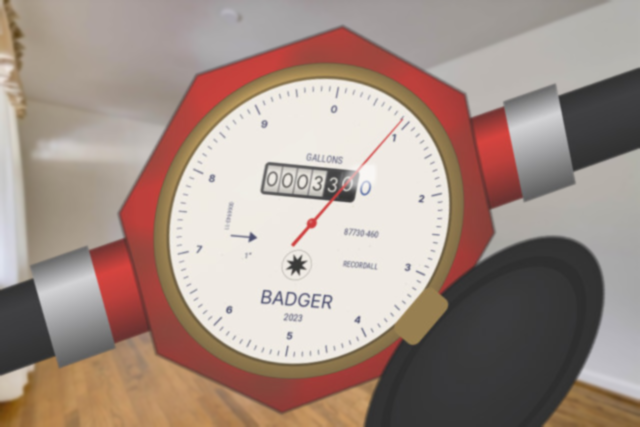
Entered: 3300.9 gal
